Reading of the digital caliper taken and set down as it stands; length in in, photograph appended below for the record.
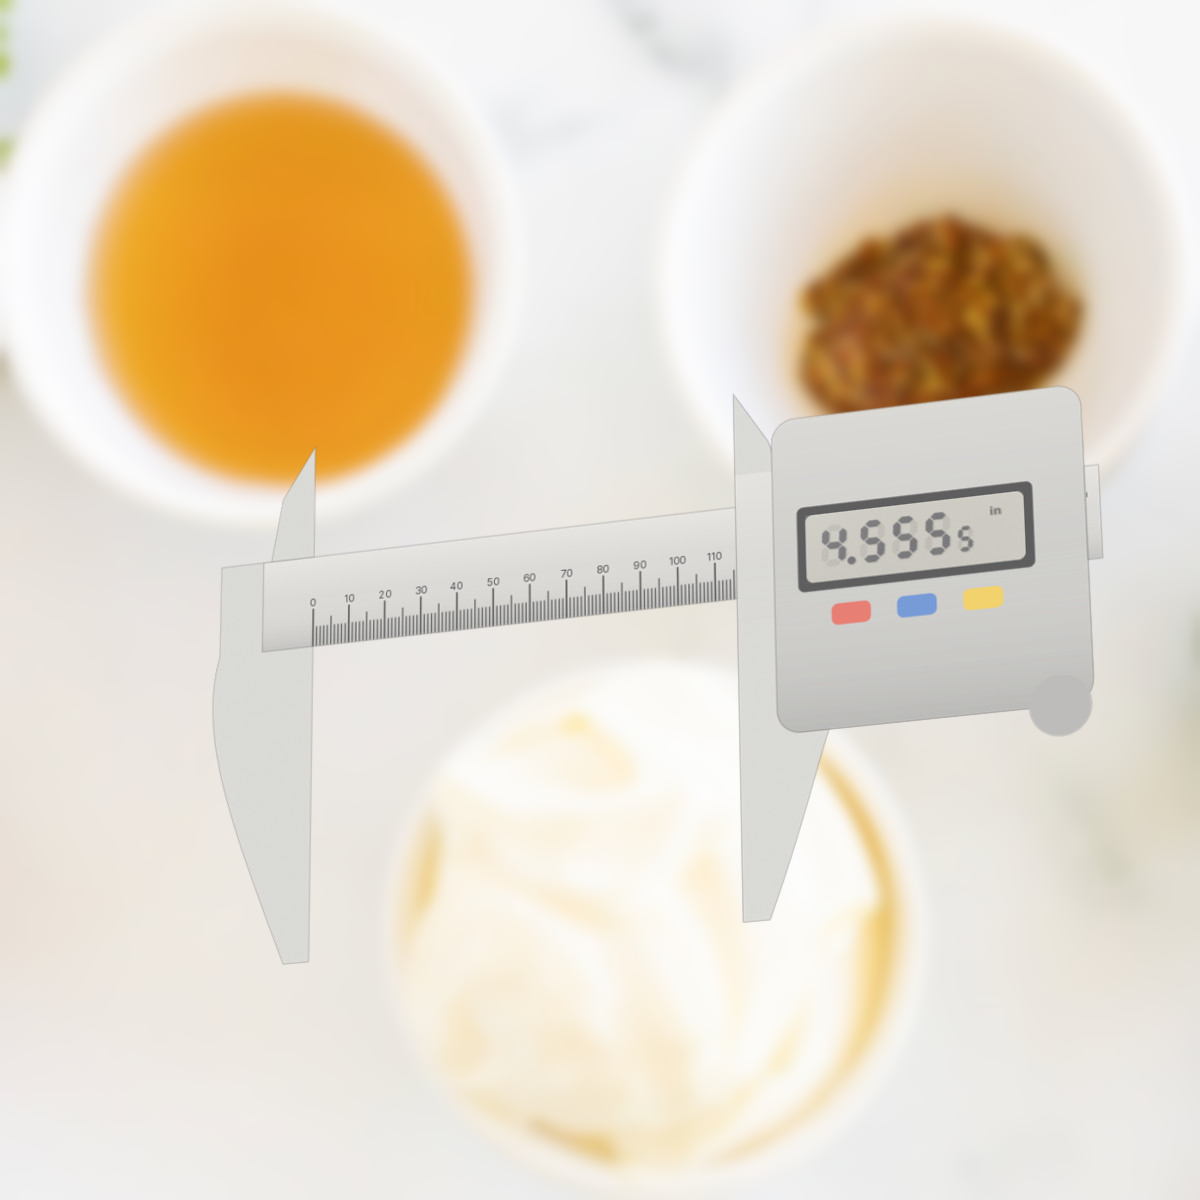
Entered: 4.5555 in
